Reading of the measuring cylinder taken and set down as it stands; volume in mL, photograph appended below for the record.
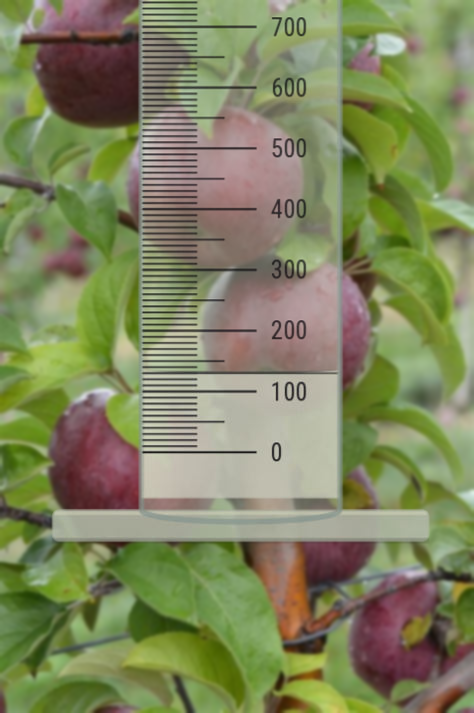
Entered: 130 mL
